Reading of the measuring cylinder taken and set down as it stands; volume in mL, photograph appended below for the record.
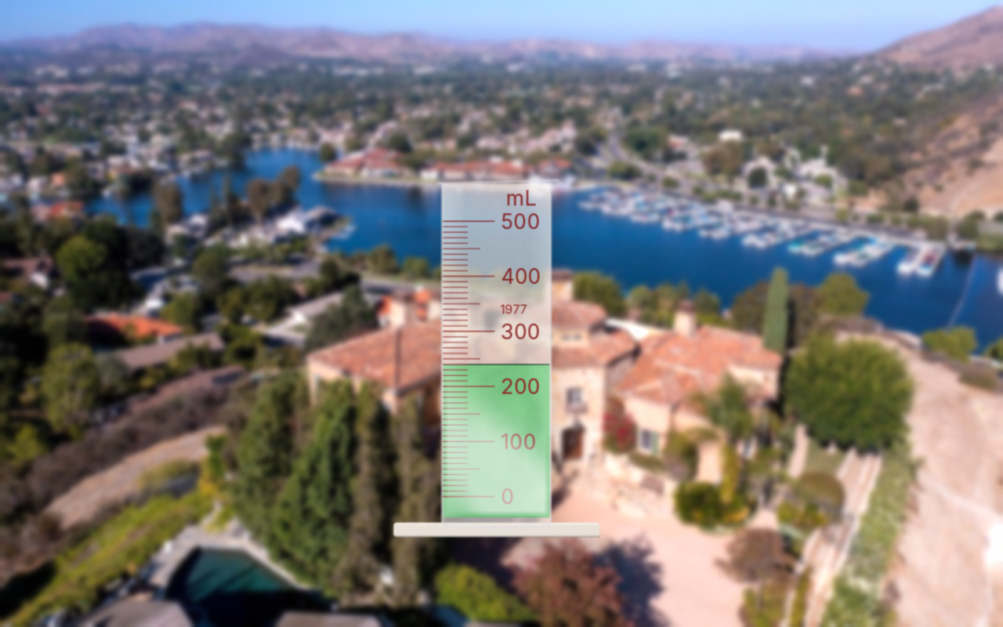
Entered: 240 mL
